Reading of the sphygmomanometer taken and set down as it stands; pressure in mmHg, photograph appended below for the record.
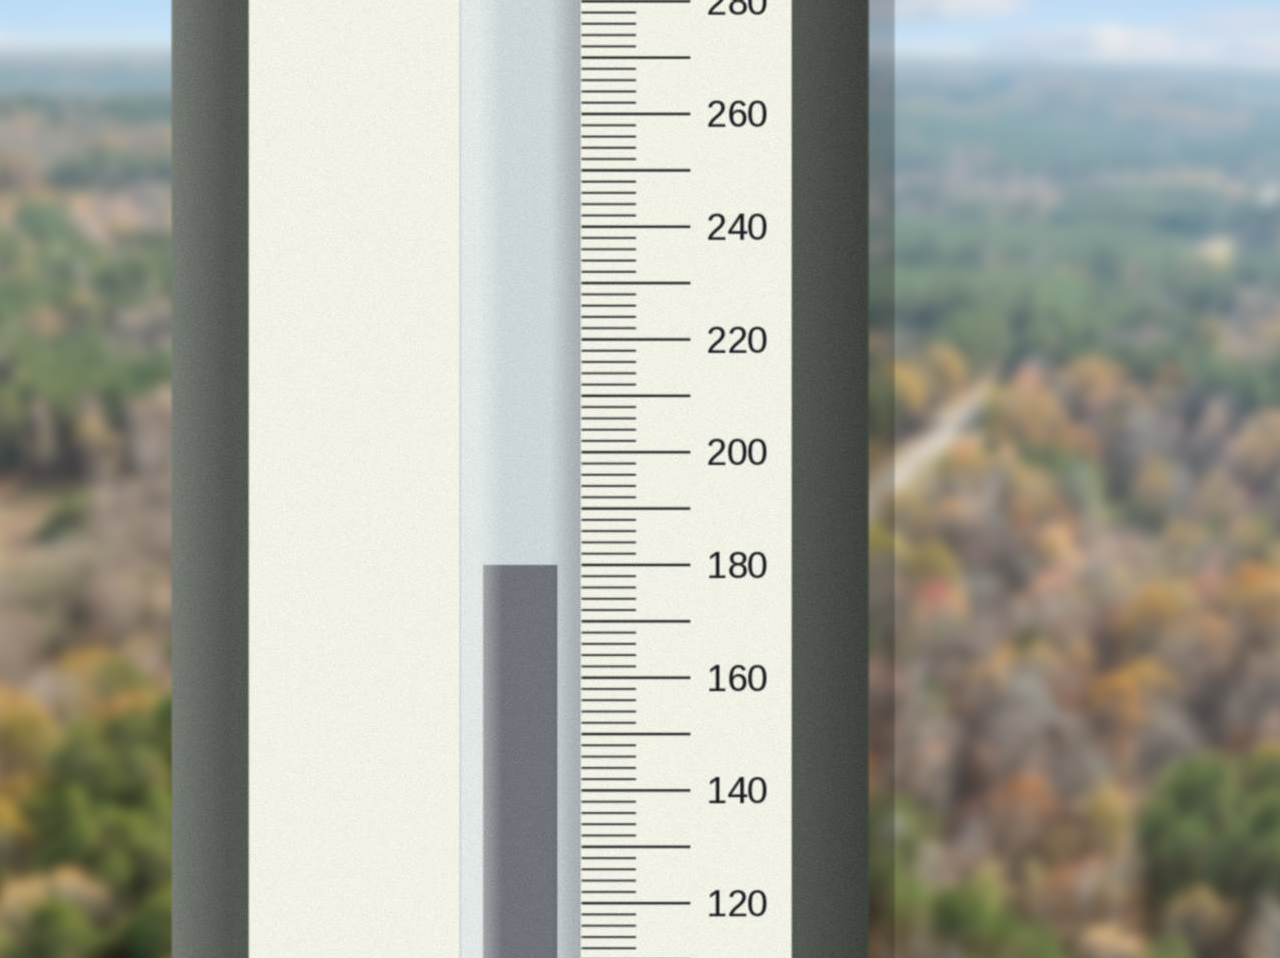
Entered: 180 mmHg
